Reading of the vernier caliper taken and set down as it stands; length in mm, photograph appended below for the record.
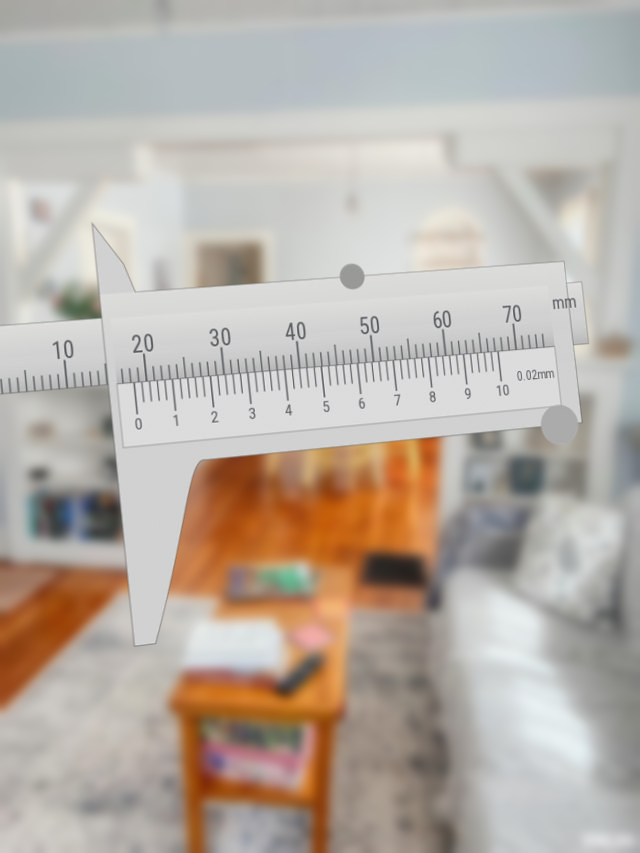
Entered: 18.4 mm
